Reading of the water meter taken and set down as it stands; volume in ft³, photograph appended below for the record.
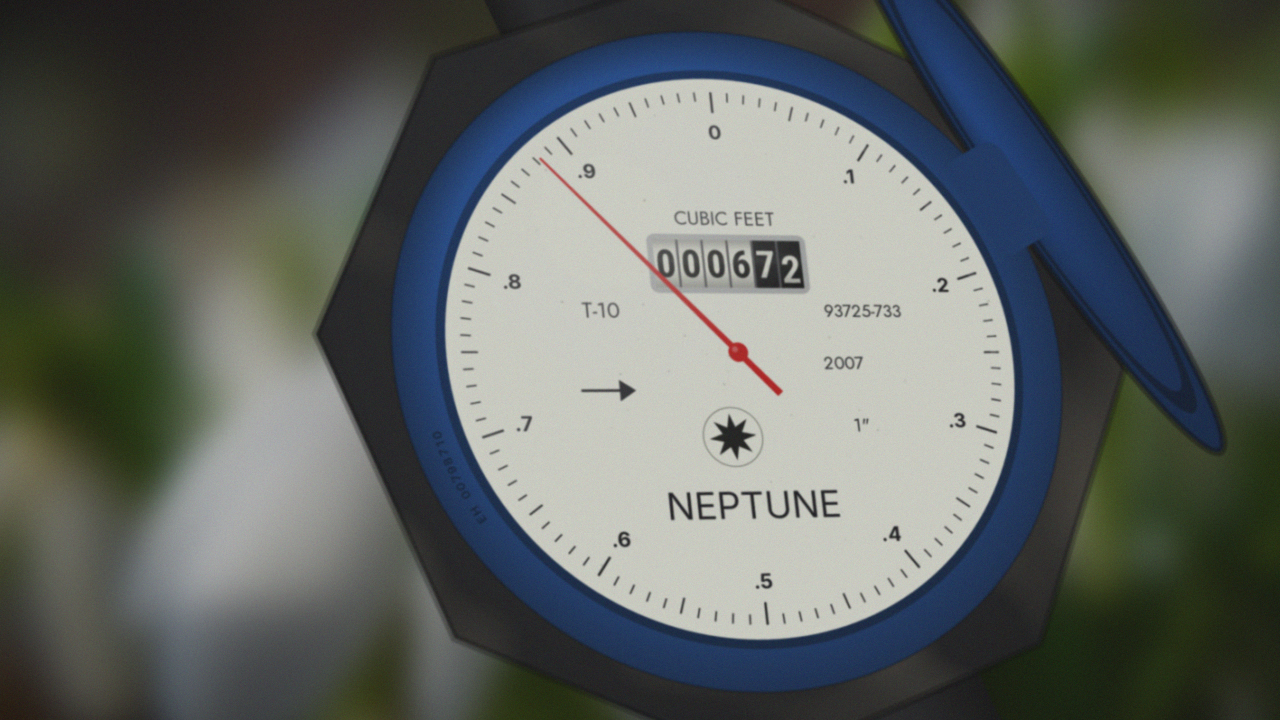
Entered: 671.88 ft³
